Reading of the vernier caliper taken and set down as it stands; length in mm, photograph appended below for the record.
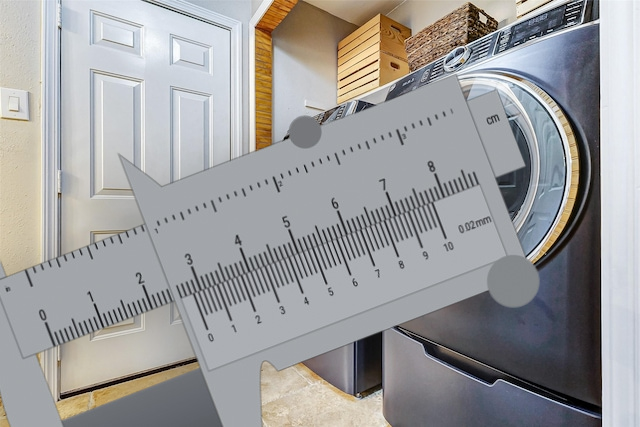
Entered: 28.5 mm
